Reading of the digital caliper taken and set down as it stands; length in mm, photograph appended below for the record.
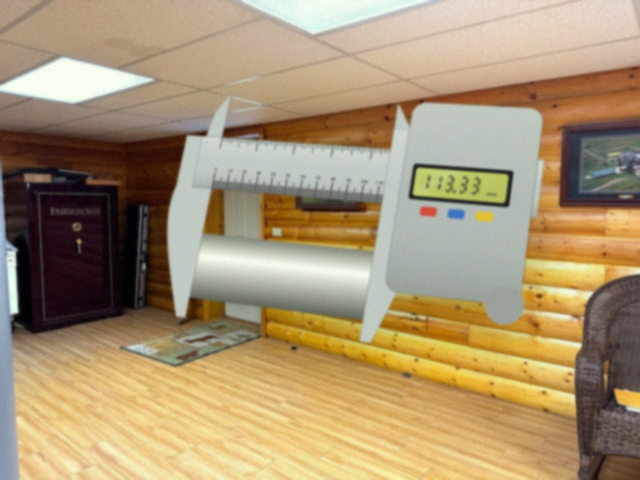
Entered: 113.33 mm
